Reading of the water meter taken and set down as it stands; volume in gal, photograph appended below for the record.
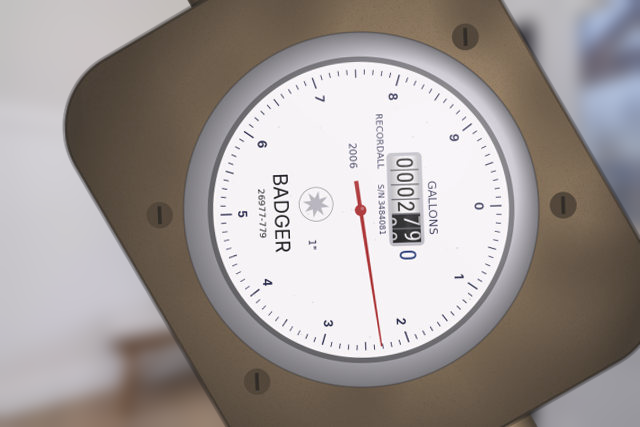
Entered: 2792.3 gal
